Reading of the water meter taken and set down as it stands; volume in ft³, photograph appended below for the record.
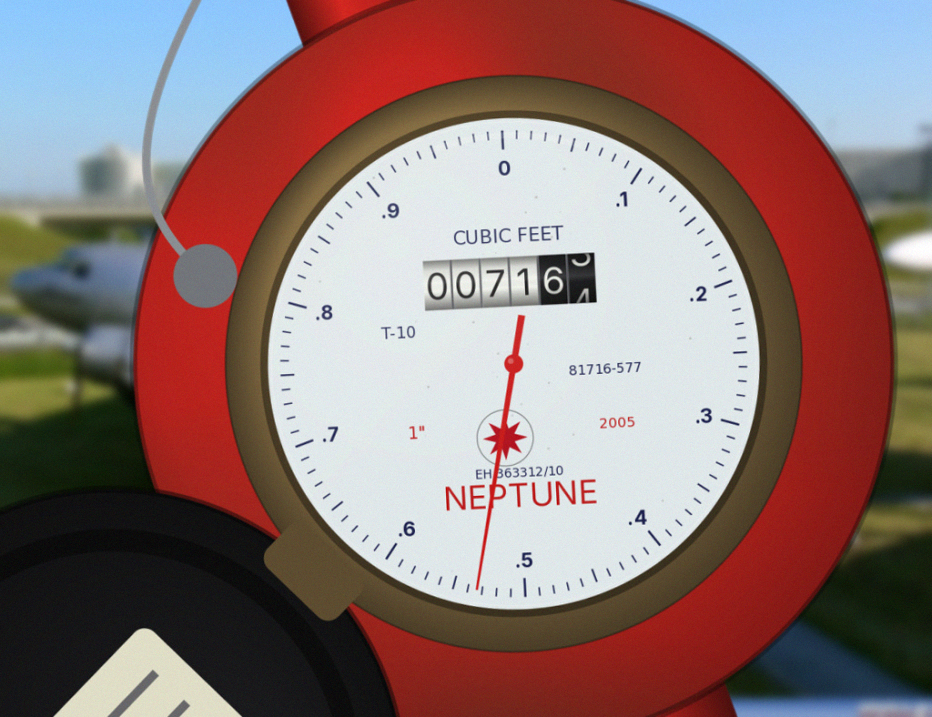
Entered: 7163.53 ft³
